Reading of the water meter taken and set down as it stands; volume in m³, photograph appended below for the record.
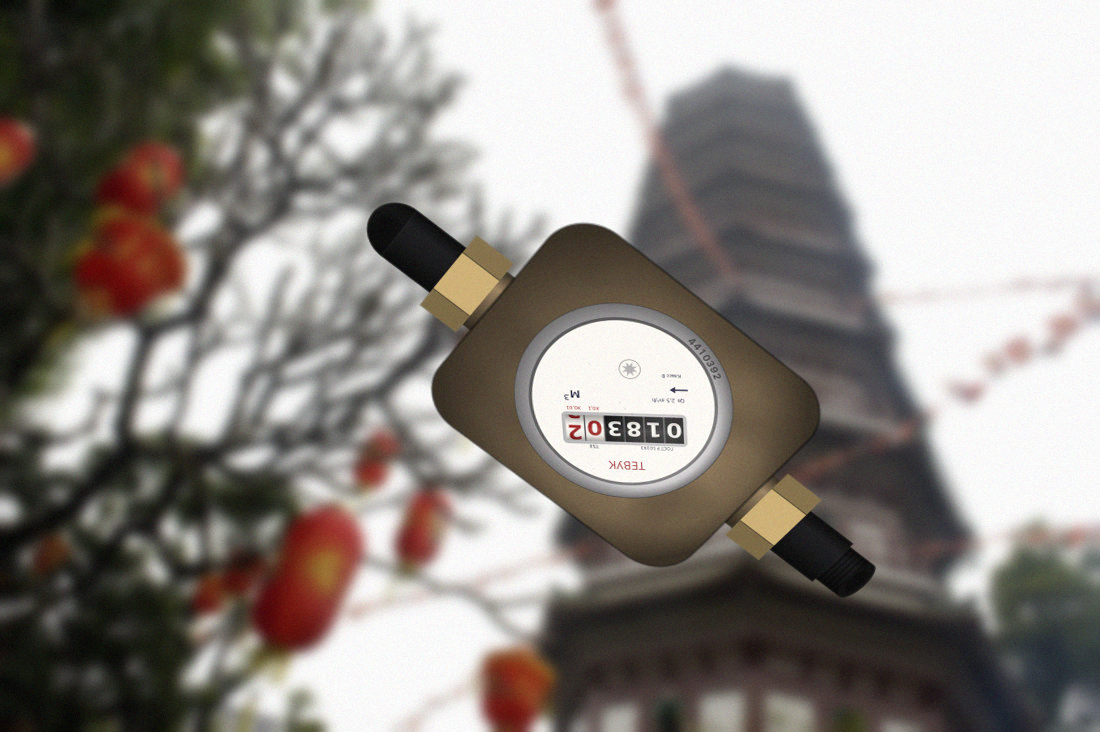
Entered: 183.02 m³
